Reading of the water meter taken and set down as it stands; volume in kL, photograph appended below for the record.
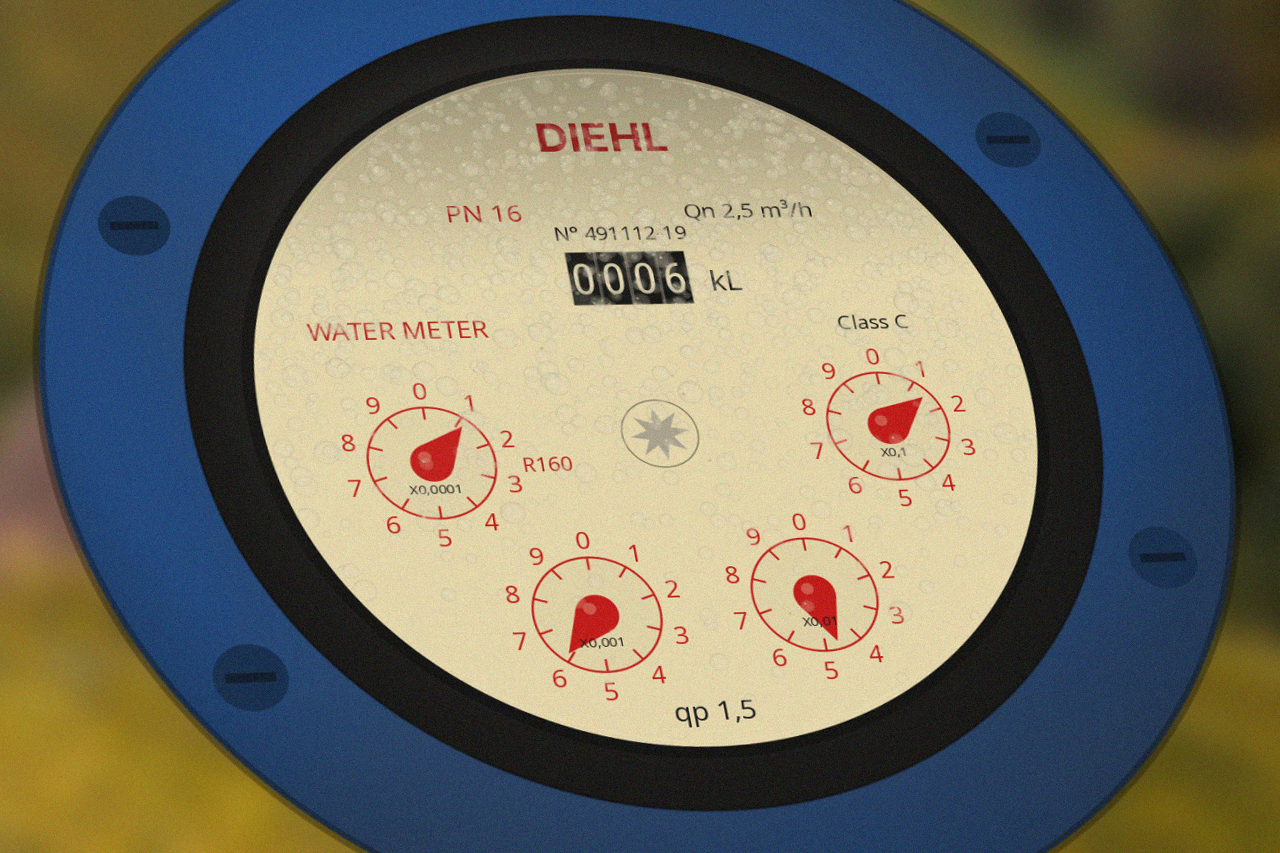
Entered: 6.1461 kL
